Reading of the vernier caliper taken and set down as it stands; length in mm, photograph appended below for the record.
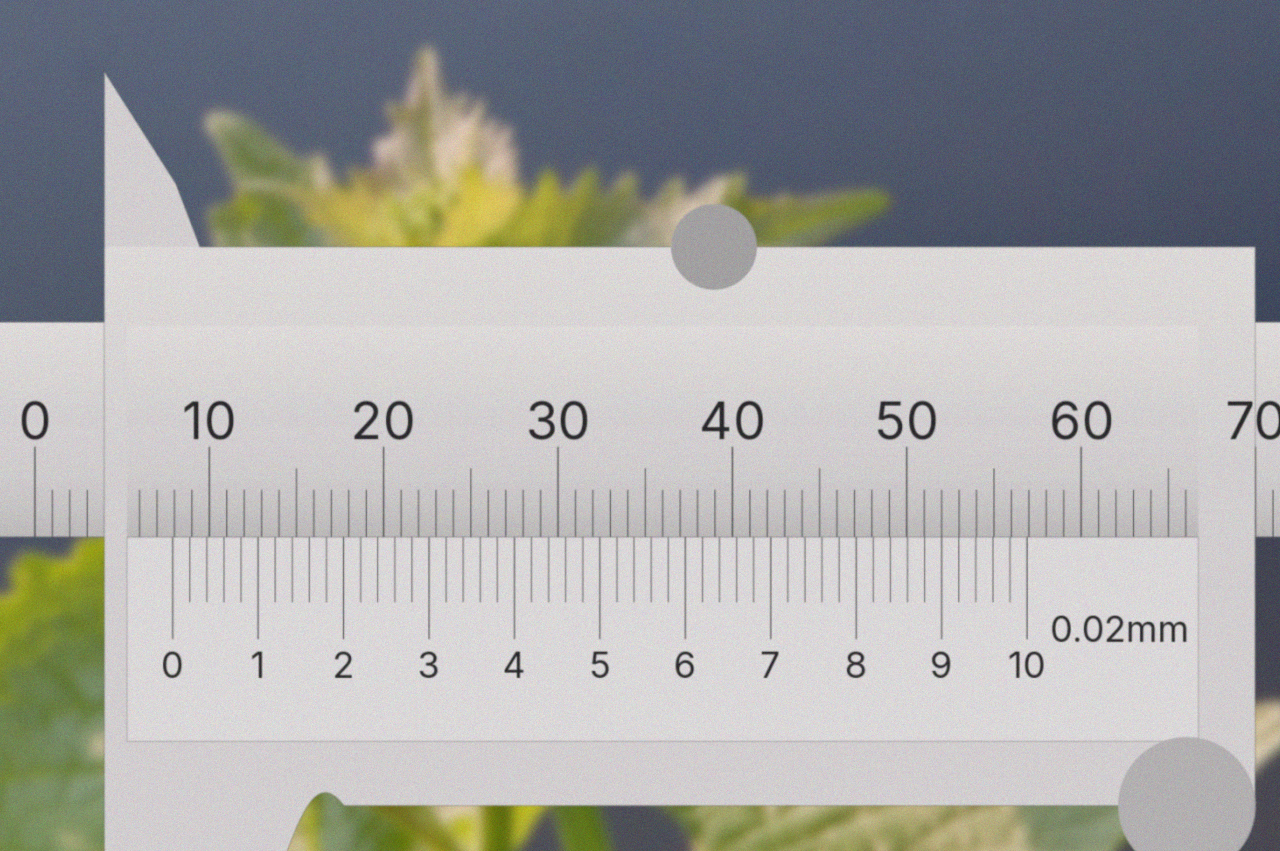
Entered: 7.9 mm
